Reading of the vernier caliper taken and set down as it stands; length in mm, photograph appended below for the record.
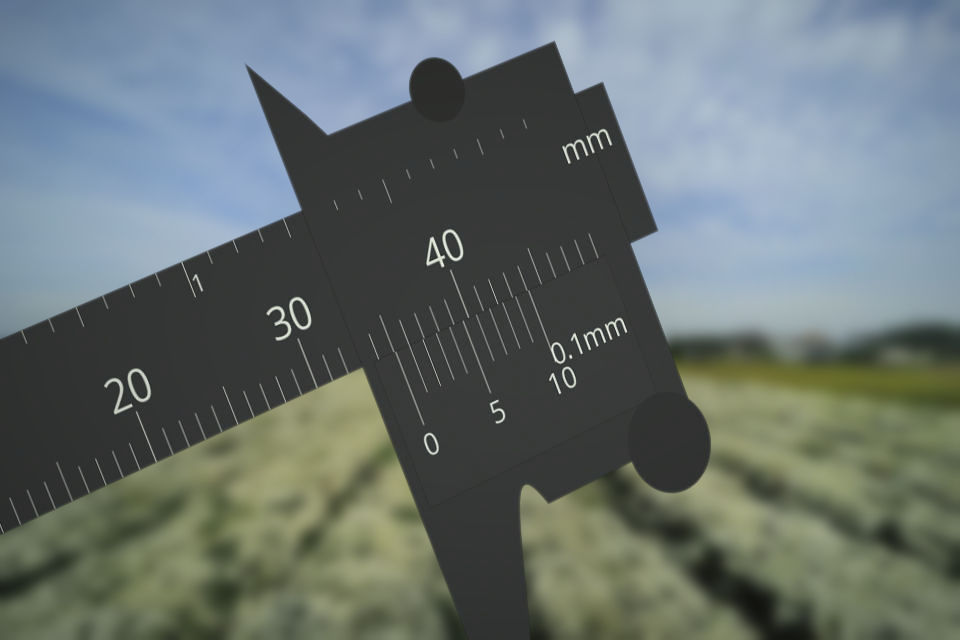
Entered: 35.1 mm
